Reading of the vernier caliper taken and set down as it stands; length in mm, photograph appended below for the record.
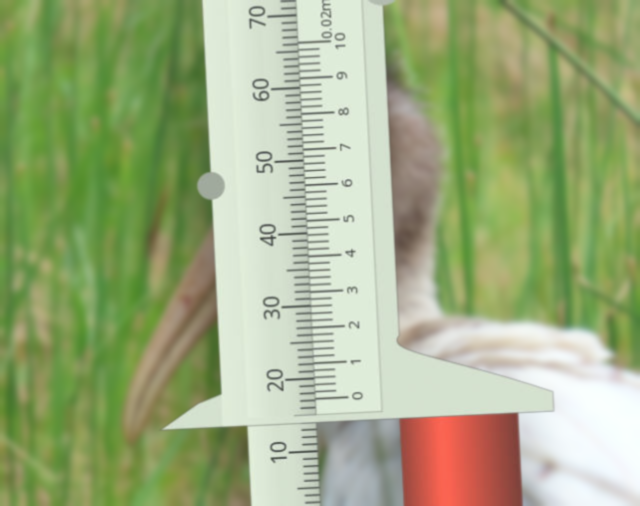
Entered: 17.2 mm
